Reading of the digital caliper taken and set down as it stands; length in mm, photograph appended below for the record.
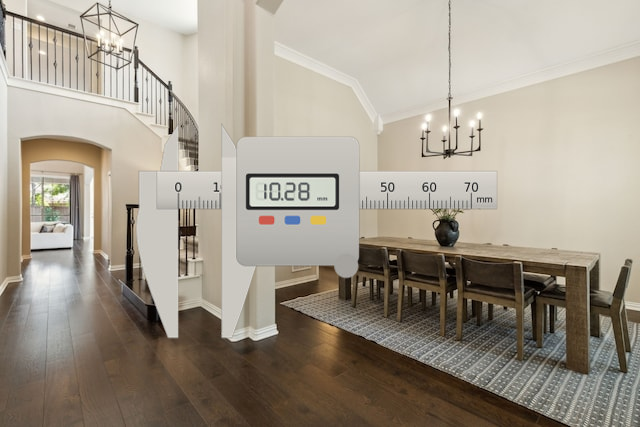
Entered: 10.28 mm
